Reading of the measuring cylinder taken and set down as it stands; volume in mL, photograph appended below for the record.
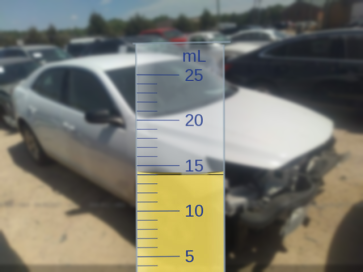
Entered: 14 mL
